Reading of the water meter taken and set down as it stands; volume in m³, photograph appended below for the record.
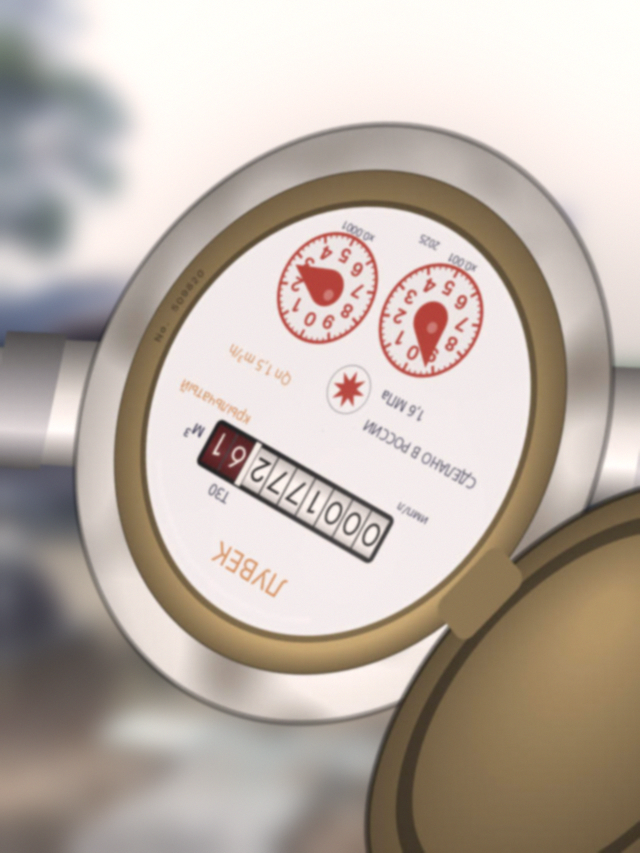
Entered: 1772.6092 m³
